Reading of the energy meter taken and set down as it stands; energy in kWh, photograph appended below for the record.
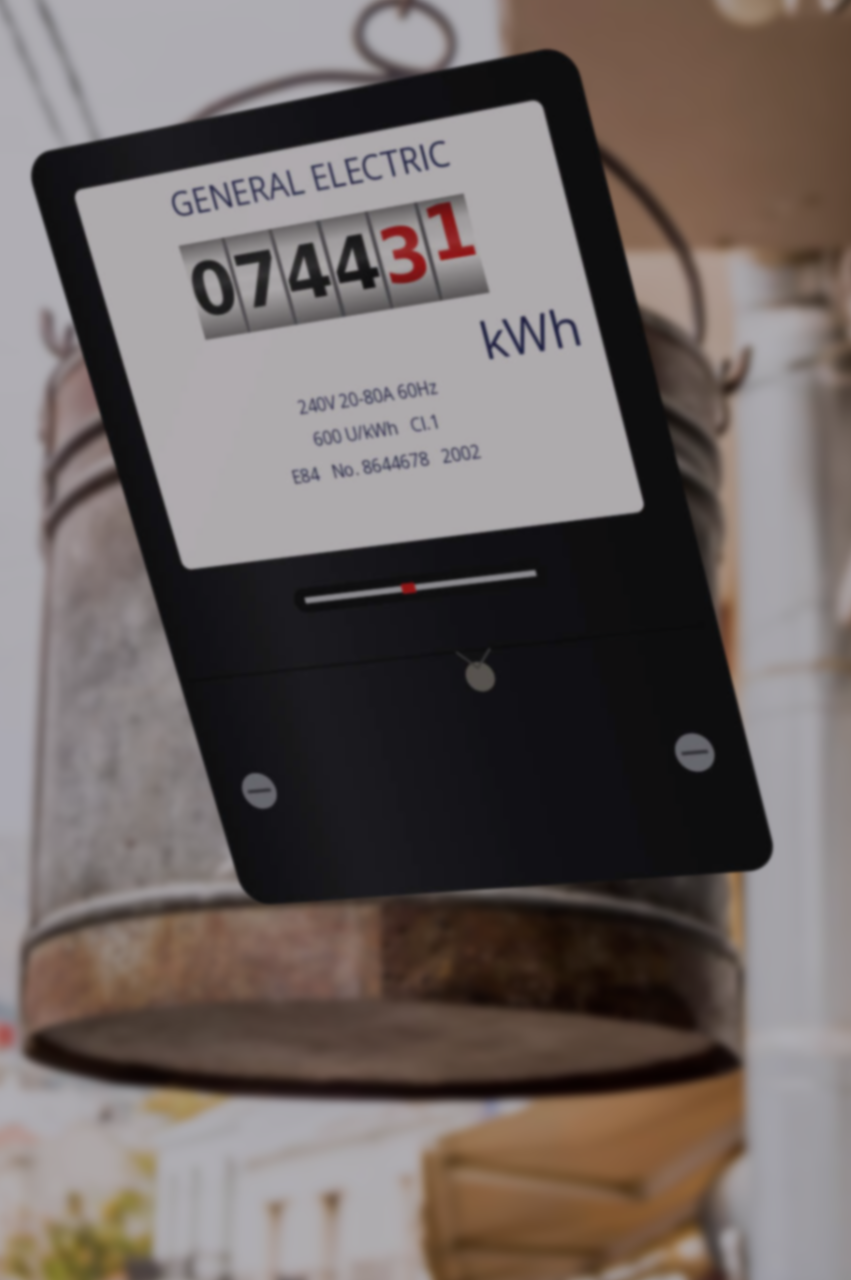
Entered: 744.31 kWh
